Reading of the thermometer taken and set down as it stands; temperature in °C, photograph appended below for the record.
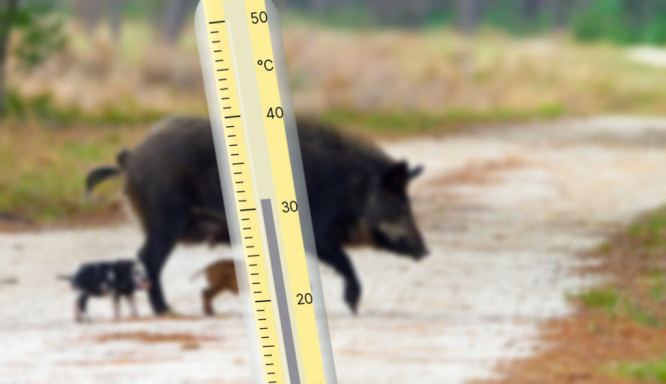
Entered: 31 °C
